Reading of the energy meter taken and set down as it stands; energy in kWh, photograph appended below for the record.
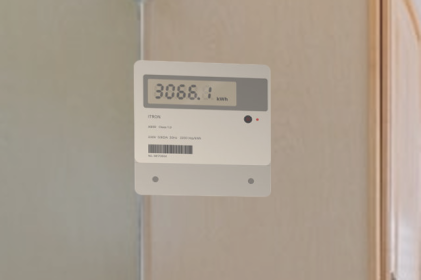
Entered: 3066.1 kWh
